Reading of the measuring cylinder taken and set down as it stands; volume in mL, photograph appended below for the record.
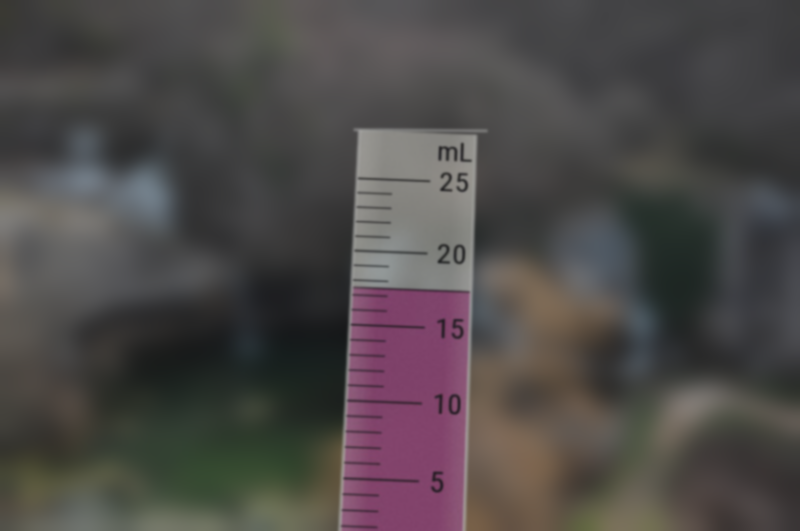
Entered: 17.5 mL
